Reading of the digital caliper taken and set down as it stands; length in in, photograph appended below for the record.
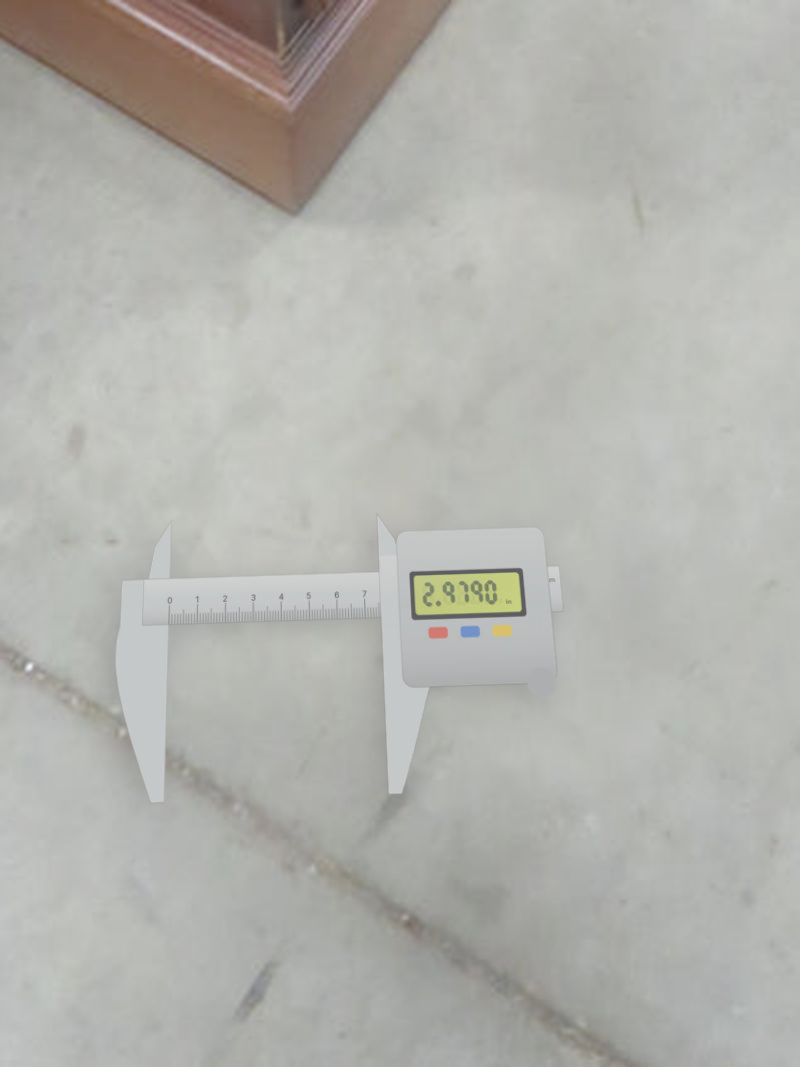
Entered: 2.9790 in
